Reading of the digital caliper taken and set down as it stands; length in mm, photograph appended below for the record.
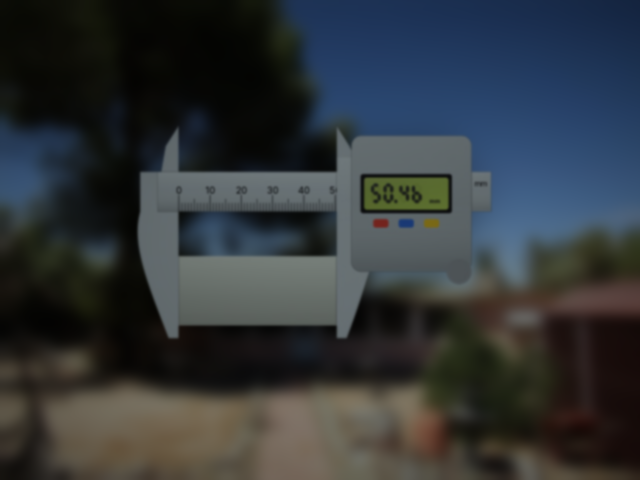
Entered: 50.46 mm
